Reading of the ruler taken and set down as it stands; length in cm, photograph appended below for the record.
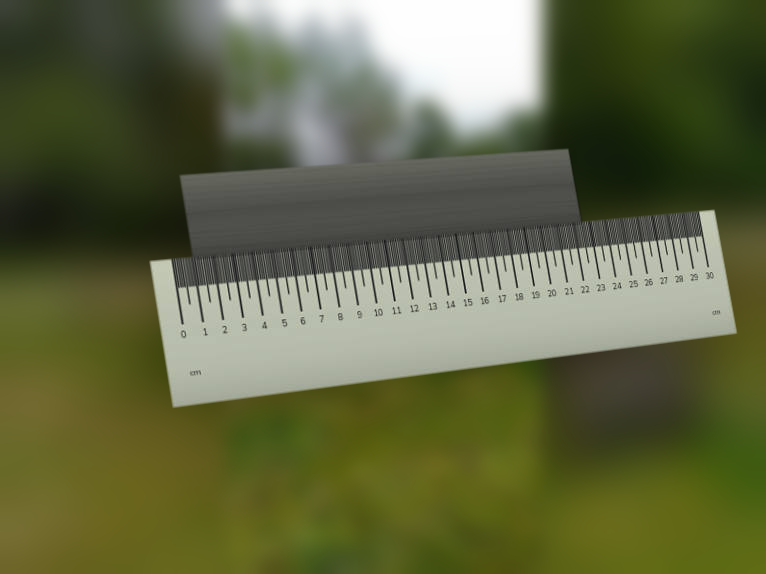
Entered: 21.5 cm
